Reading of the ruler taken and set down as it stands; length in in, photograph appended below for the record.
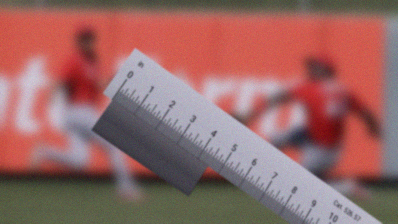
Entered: 4.5 in
